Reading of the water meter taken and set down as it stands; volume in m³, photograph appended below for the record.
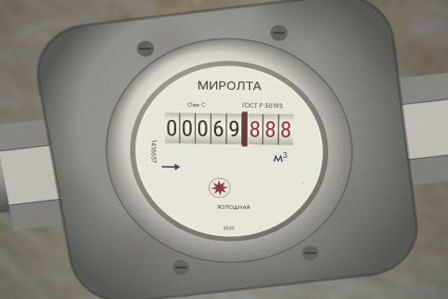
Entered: 69.888 m³
